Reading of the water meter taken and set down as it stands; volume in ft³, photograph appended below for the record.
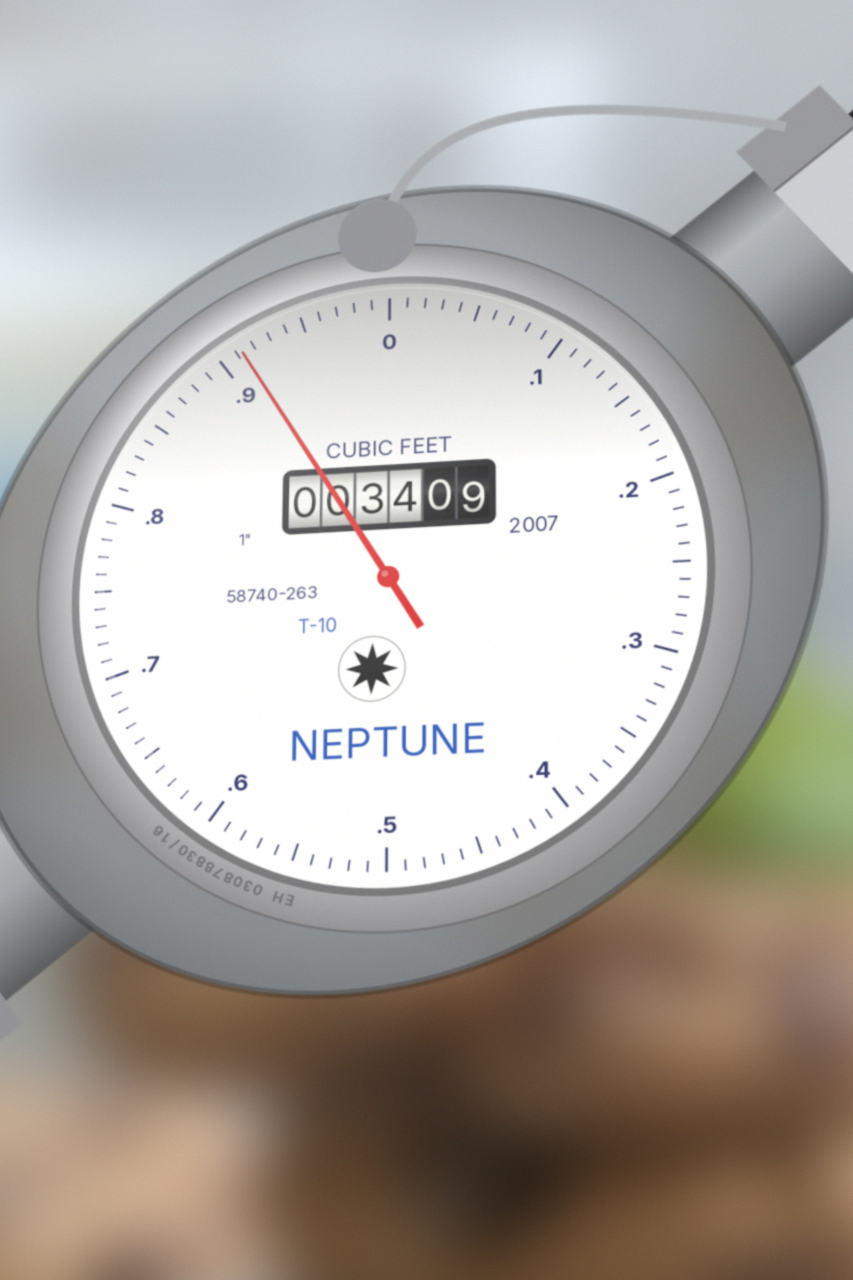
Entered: 3408.91 ft³
